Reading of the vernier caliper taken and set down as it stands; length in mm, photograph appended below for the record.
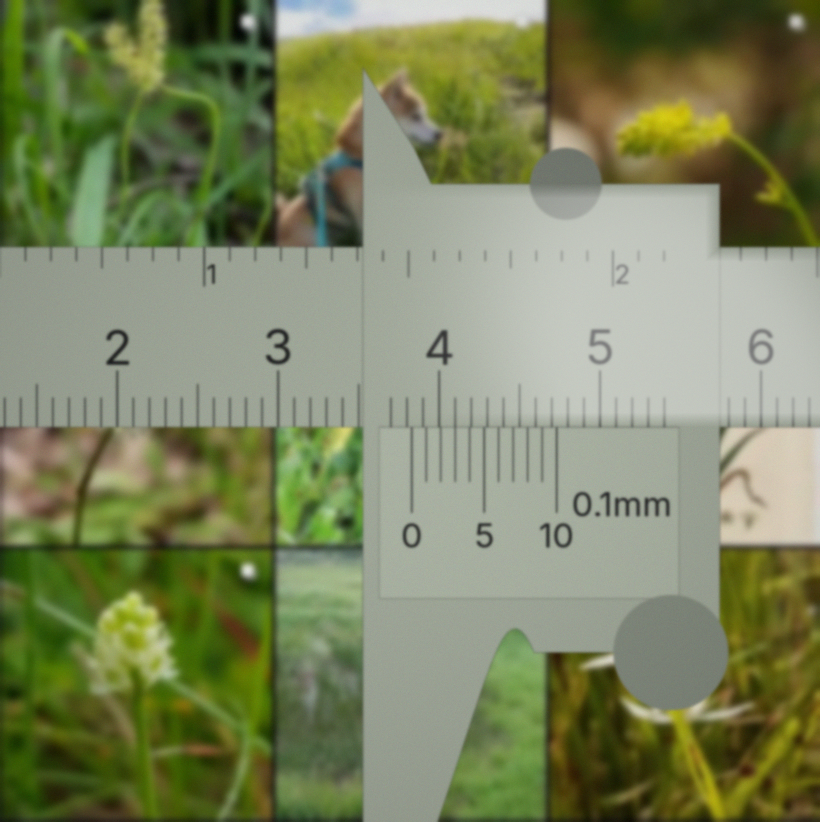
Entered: 38.3 mm
